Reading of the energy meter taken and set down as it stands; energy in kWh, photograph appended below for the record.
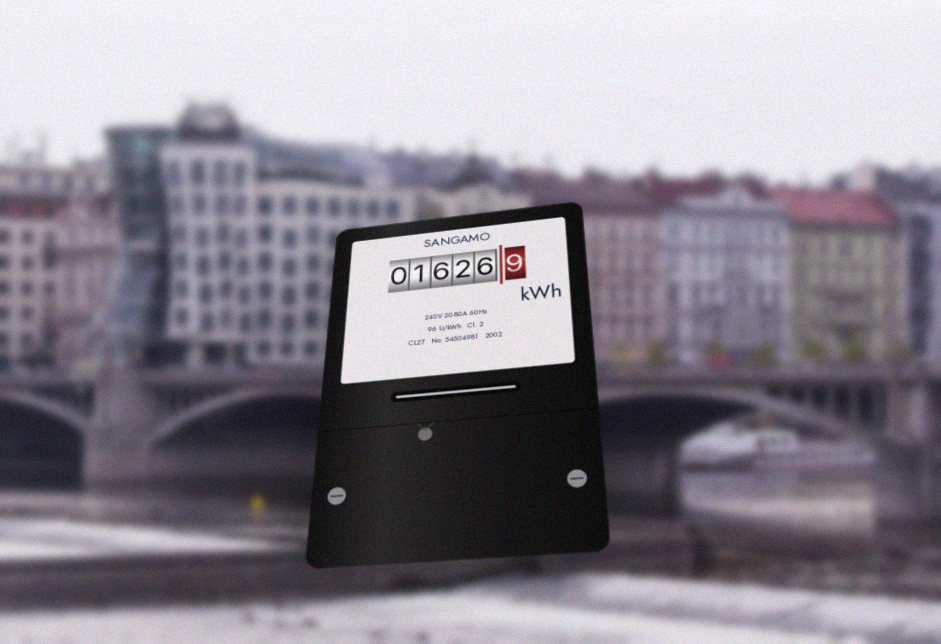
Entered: 1626.9 kWh
